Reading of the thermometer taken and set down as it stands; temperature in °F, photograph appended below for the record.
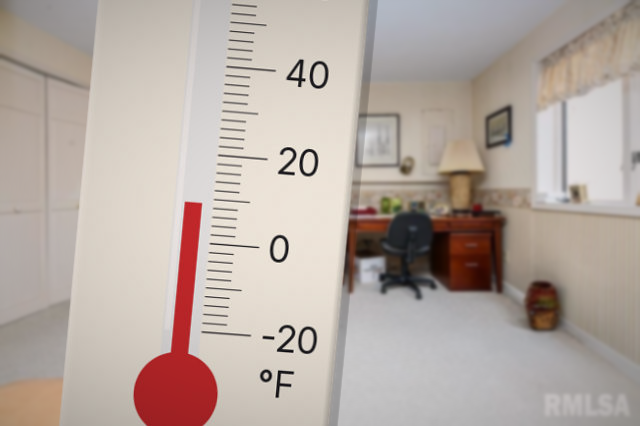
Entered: 9 °F
